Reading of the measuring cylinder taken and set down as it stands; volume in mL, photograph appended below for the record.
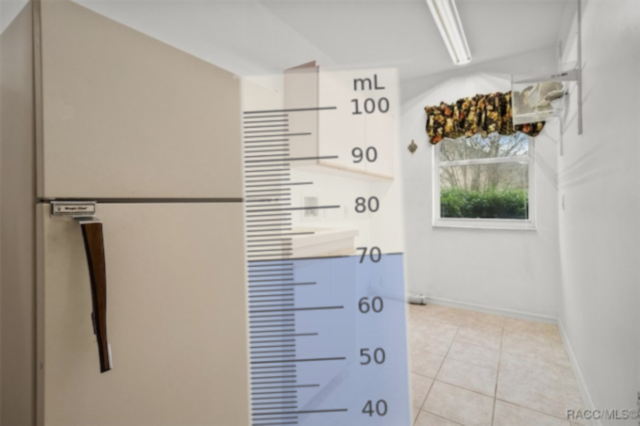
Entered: 70 mL
